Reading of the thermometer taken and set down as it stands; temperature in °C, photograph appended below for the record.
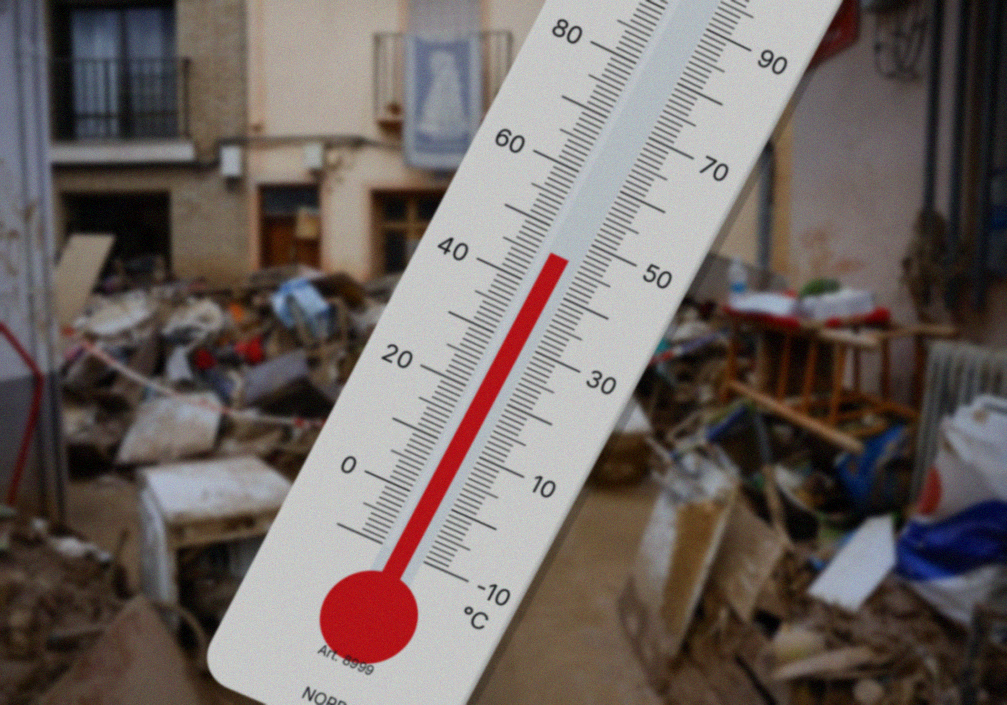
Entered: 46 °C
